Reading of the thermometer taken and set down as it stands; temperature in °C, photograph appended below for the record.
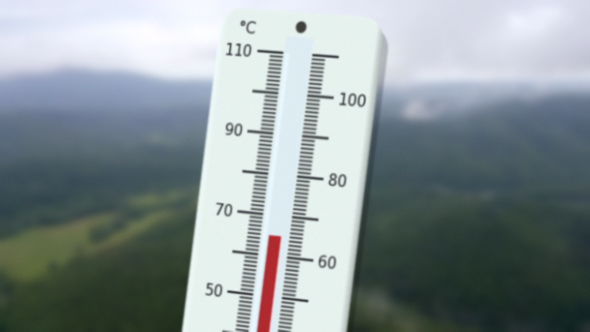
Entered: 65 °C
